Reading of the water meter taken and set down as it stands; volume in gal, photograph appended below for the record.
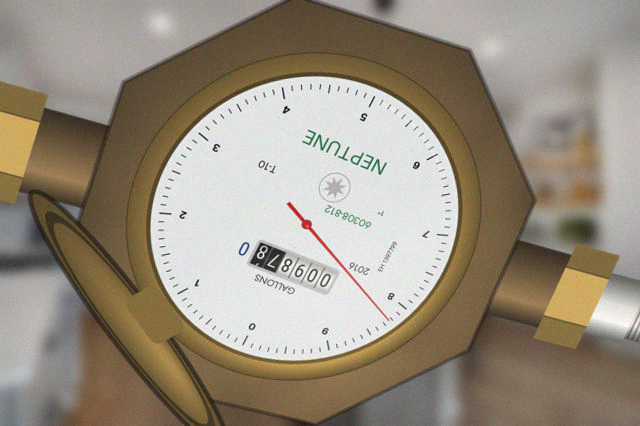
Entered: 98778.2 gal
